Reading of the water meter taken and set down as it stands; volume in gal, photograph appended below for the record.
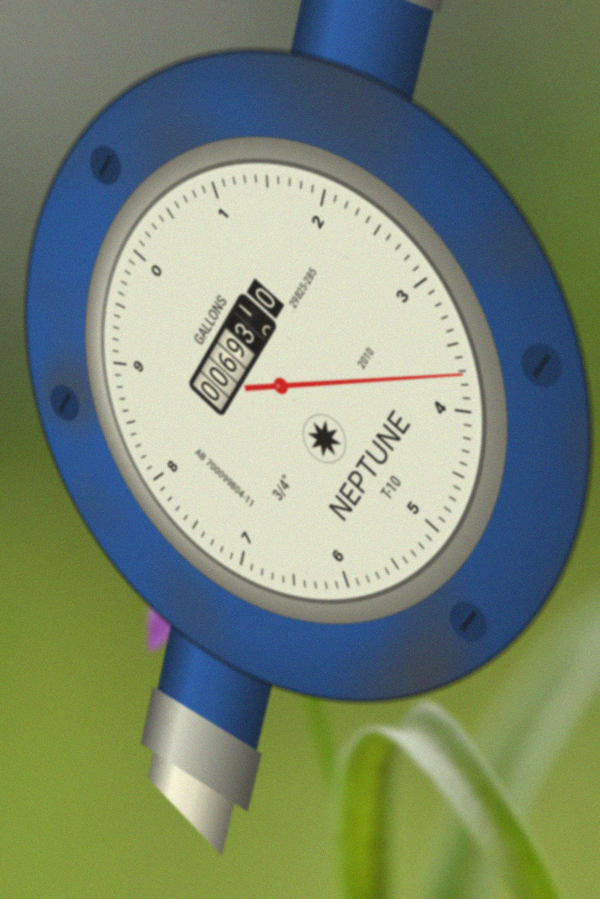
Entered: 69313.7 gal
